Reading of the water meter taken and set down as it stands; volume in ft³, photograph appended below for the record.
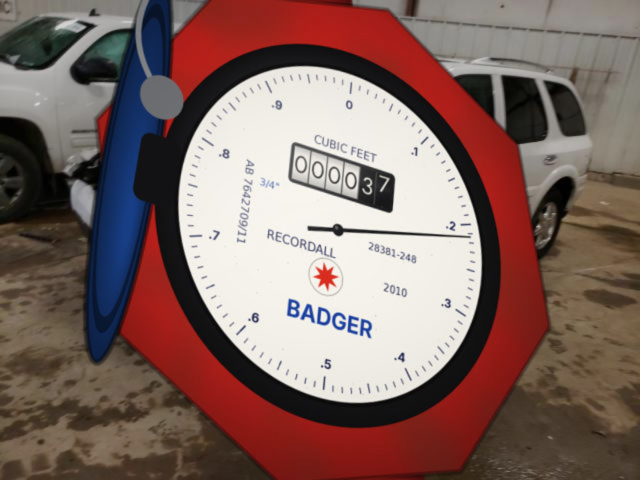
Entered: 37.21 ft³
